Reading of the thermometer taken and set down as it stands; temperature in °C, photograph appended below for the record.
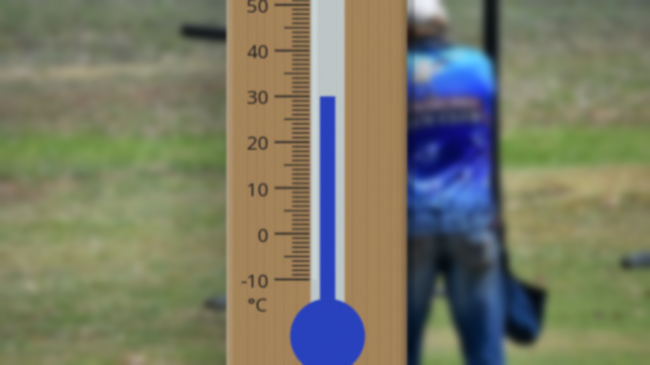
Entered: 30 °C
